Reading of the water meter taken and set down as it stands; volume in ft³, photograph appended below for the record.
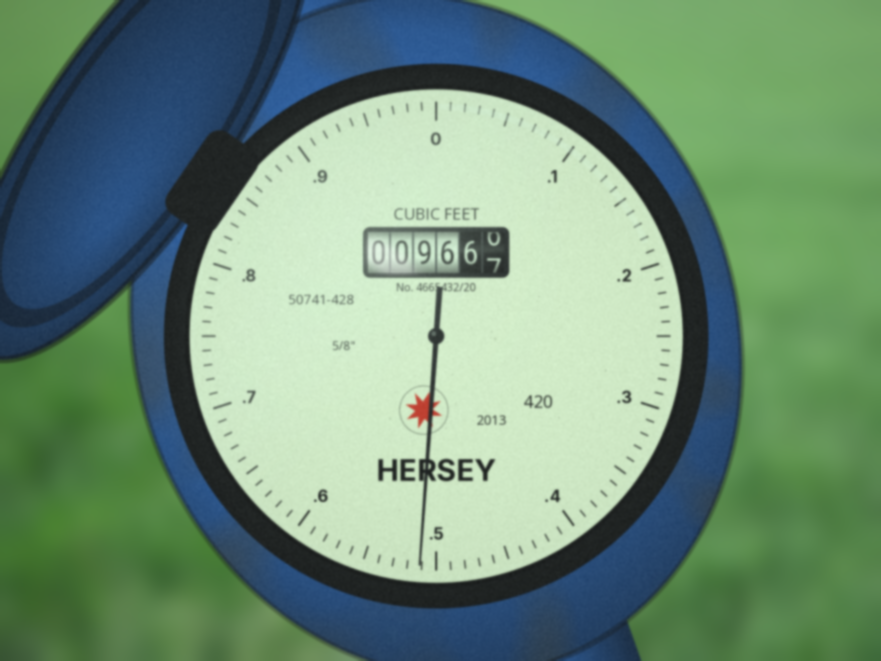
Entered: 9666.51 ft³
